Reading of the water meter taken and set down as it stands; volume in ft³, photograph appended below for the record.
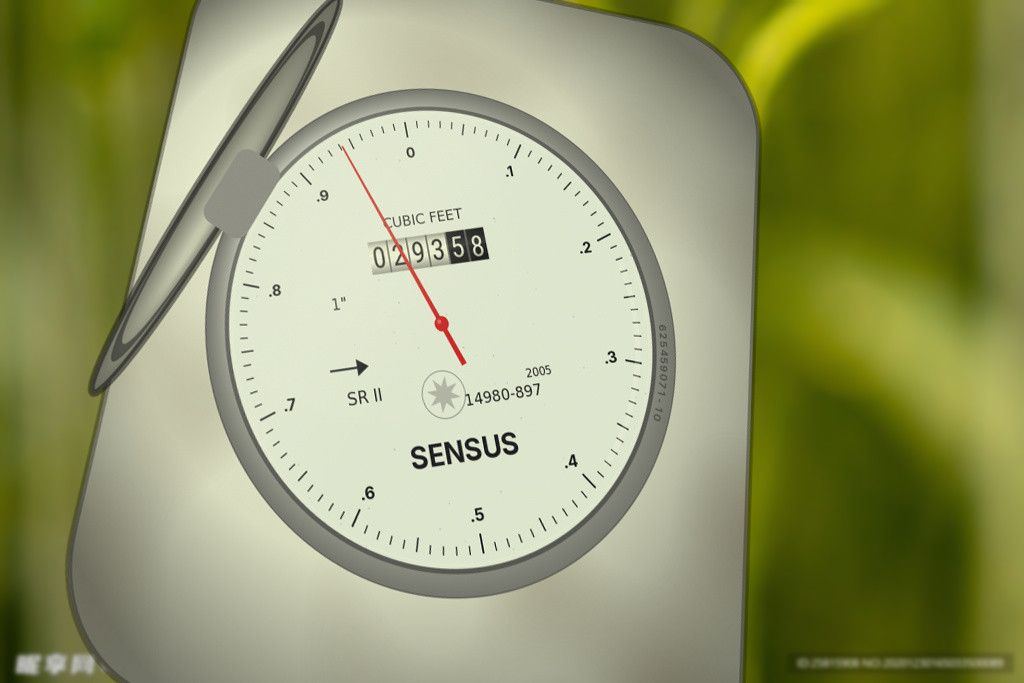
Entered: 29357.94 ft³
